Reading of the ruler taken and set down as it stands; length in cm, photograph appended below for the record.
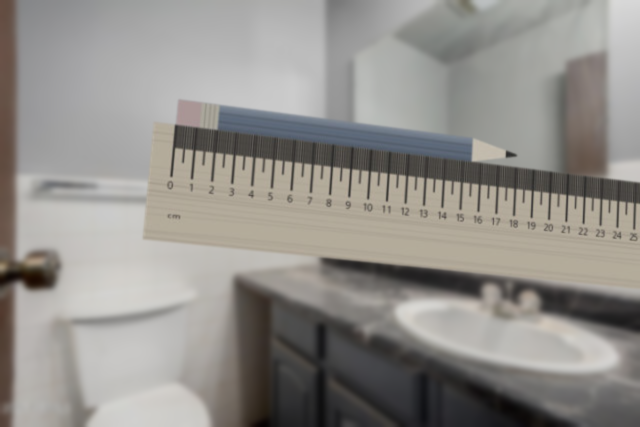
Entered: 18 cm
